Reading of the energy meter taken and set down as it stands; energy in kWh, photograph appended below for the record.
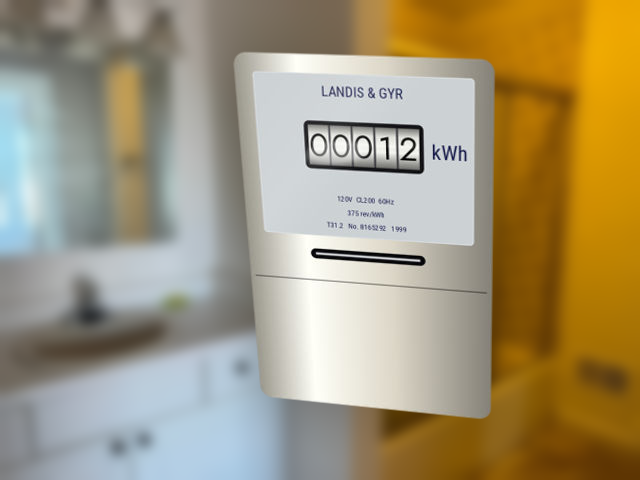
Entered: 12 kWh
